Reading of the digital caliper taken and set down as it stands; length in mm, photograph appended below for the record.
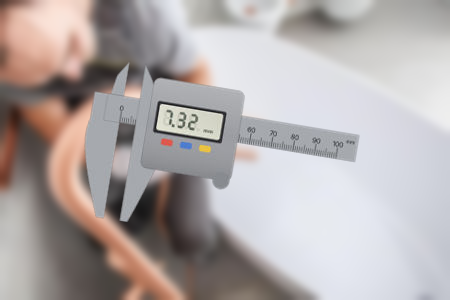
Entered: 7.32 mm
